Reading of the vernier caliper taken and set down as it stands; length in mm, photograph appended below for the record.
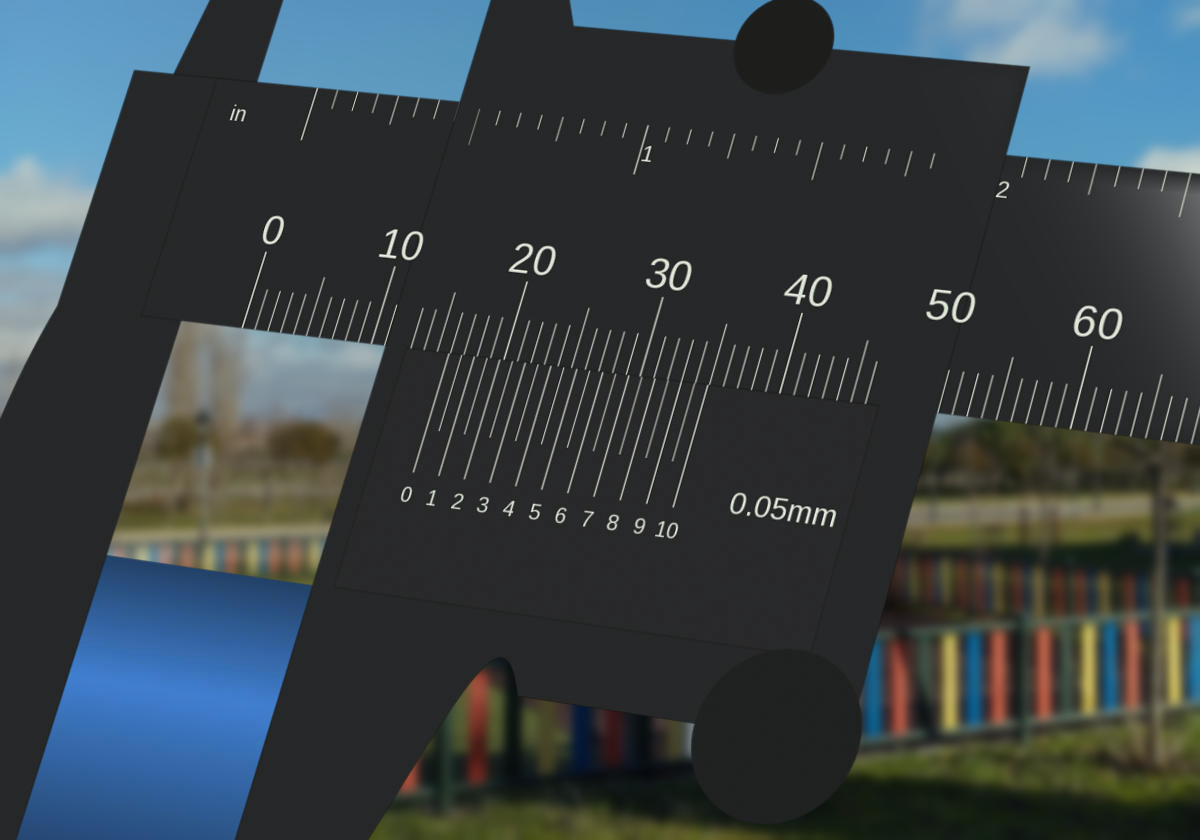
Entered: 15.9 mm
